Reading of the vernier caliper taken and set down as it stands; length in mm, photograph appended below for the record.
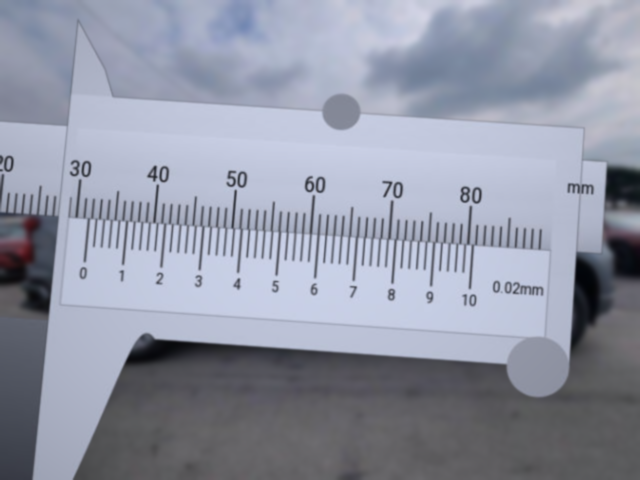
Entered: 31.6 mm
